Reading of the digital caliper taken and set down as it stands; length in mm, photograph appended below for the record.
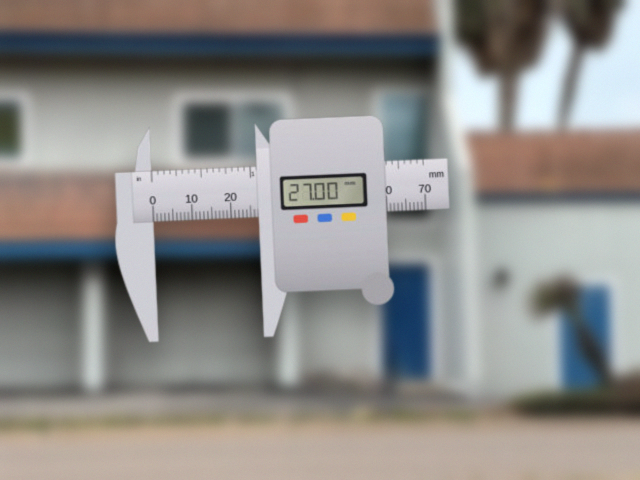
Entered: 27.00 mm
